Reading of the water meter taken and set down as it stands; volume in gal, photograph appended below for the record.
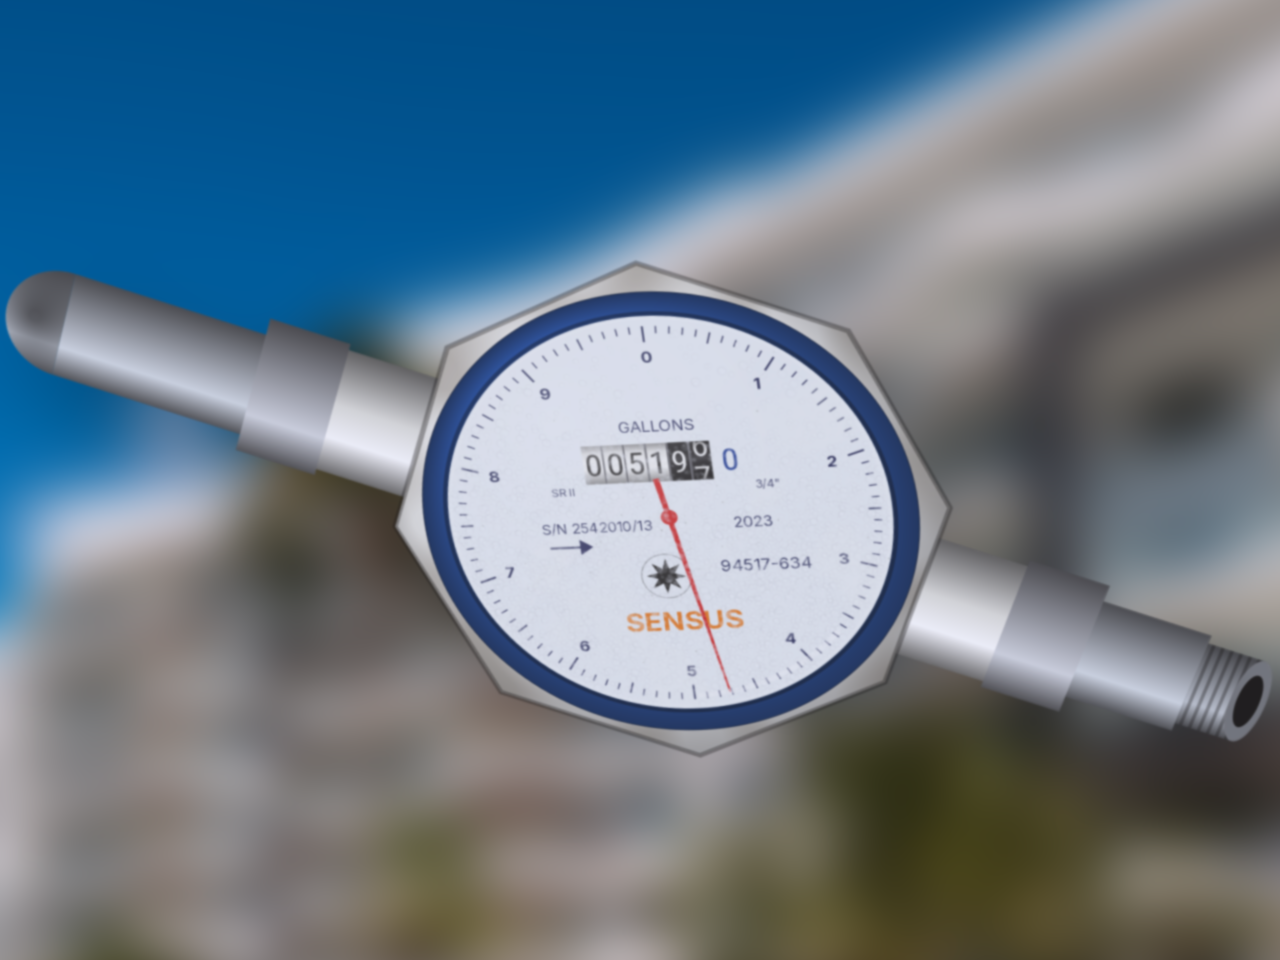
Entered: 51964.7 gal
